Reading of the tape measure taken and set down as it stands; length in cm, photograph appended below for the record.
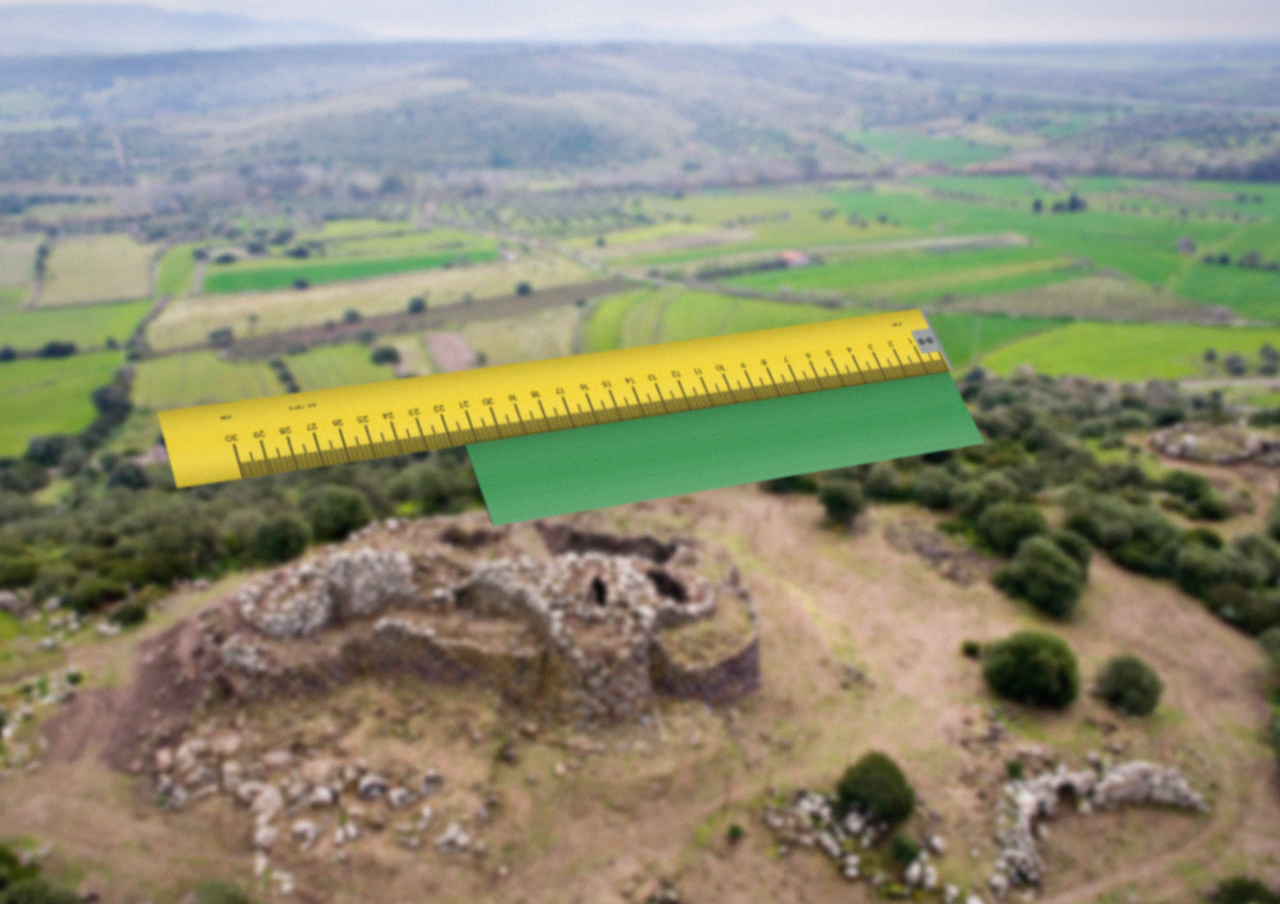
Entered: 21.5 cm
